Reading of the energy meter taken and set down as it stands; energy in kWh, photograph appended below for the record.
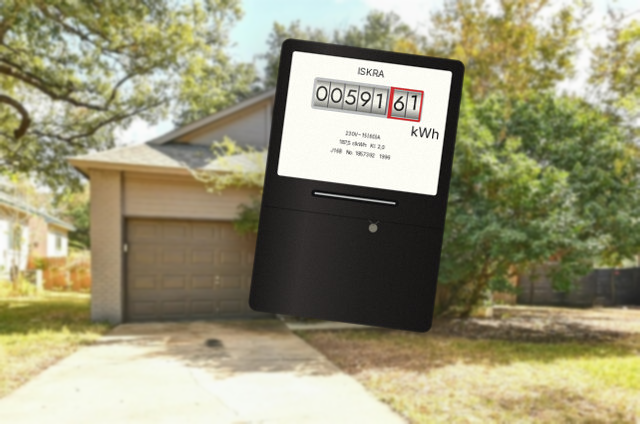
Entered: 591.61 kWh
